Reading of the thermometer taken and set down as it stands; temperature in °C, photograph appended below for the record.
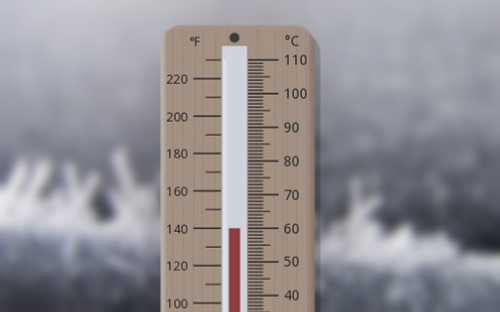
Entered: 60 °C
